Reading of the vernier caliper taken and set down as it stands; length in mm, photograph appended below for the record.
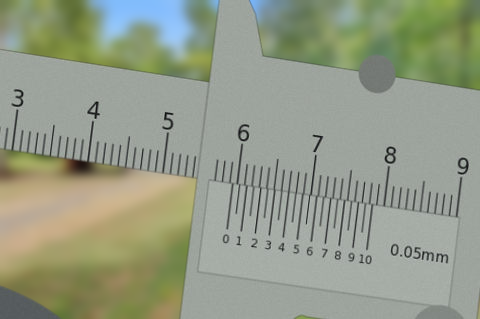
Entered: 59.4 mm
